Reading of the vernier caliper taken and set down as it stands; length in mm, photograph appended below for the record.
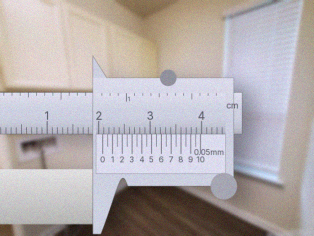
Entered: 20.8 mm
